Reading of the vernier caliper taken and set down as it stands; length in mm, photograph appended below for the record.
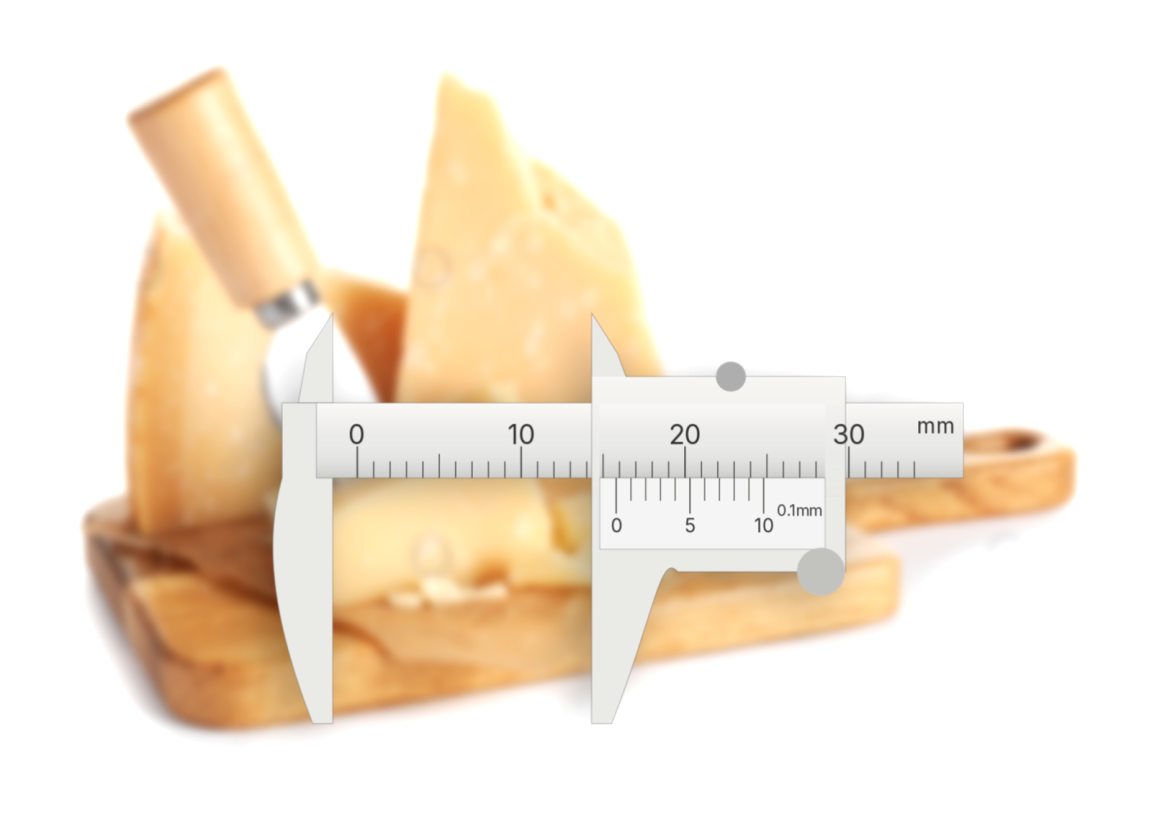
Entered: 15.8 mm
